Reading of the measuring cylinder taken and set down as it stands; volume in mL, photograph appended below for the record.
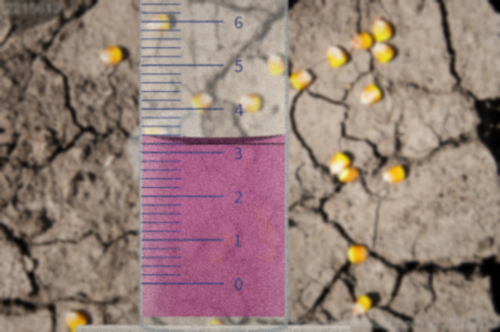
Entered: 3.2 mL
